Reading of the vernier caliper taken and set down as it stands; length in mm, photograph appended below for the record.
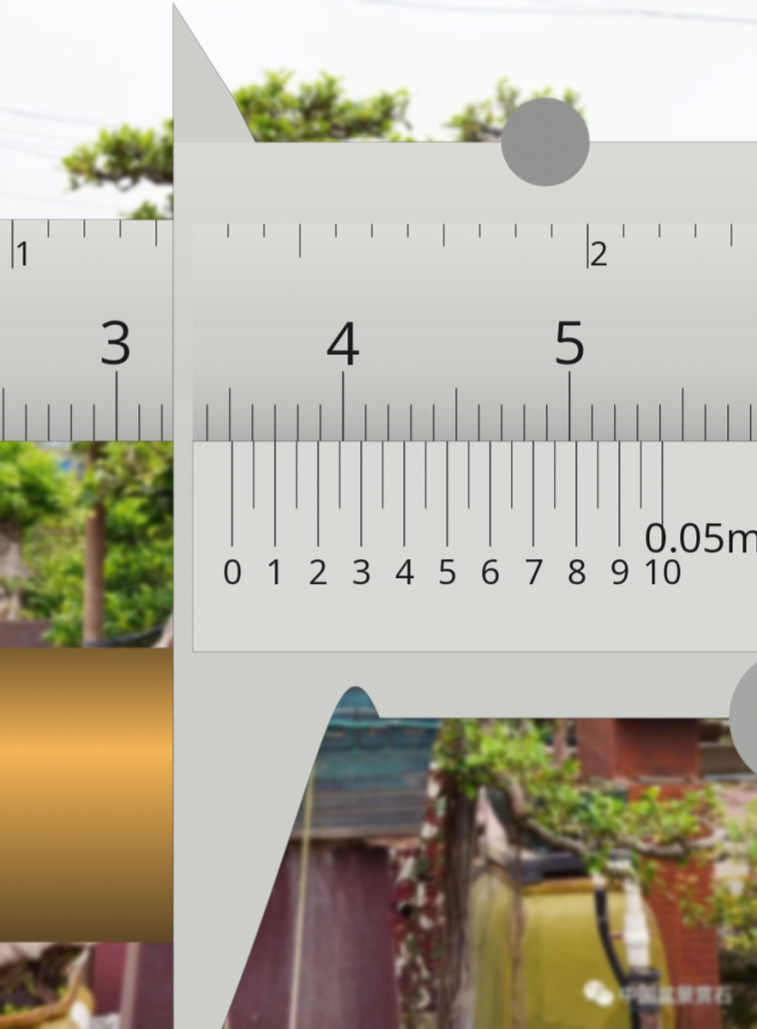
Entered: 35.10 mm
